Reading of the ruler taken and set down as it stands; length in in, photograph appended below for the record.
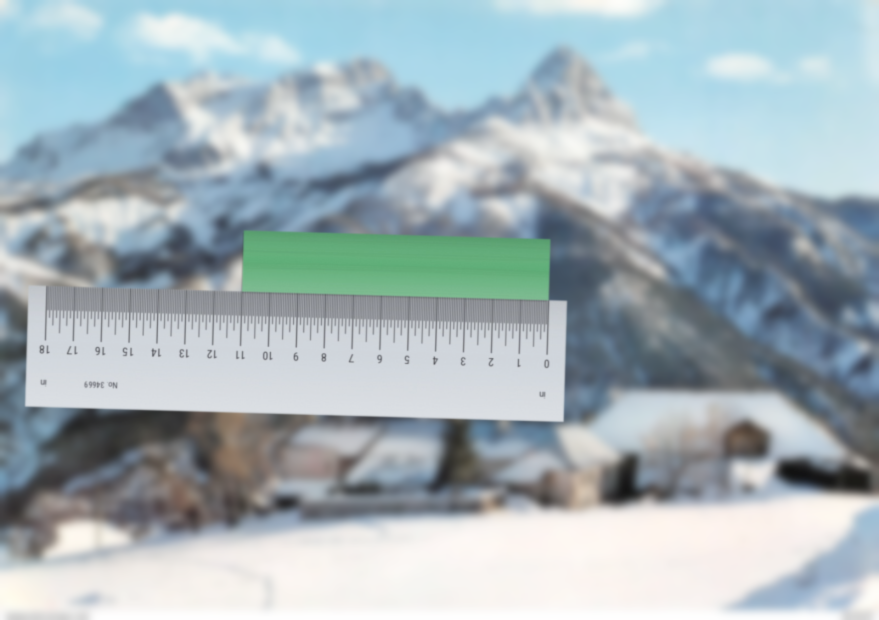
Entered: 11 in
